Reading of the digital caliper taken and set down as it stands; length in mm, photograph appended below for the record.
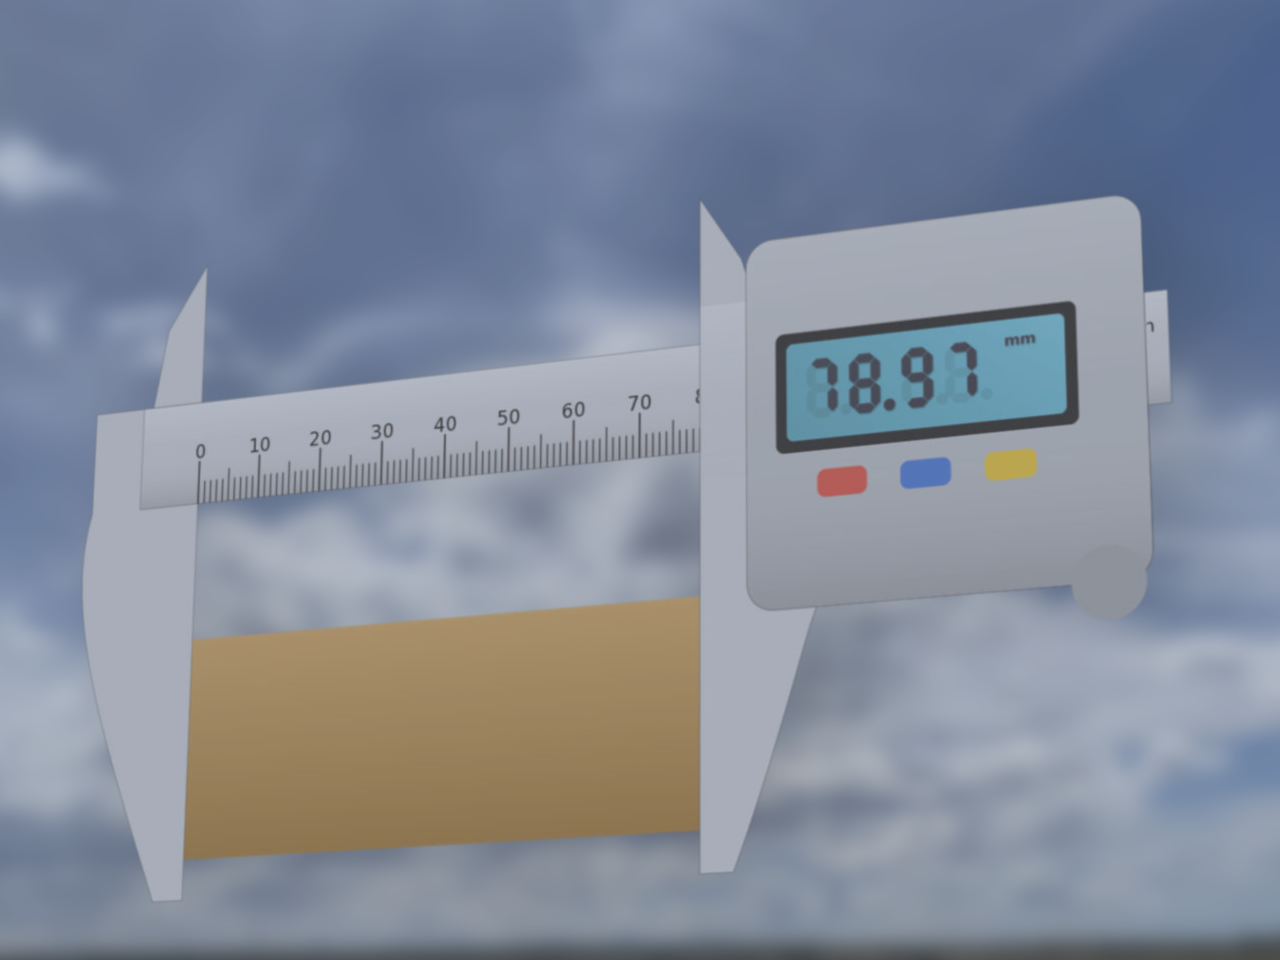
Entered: 78.97 mm
